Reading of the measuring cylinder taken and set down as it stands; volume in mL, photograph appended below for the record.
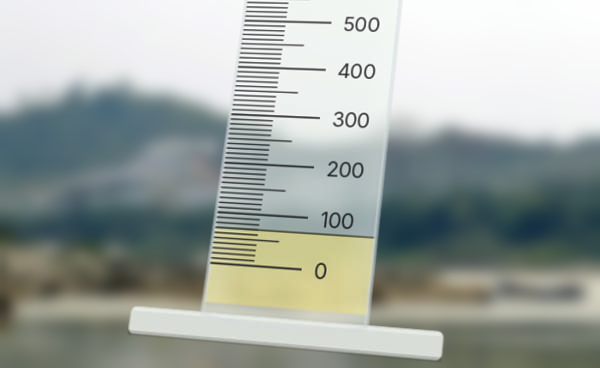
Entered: 70 mL
